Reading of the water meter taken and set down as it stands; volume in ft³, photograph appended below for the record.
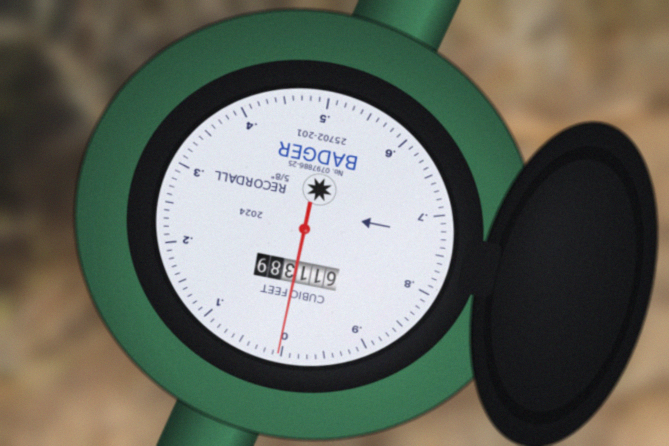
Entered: 611389.00 ft³
